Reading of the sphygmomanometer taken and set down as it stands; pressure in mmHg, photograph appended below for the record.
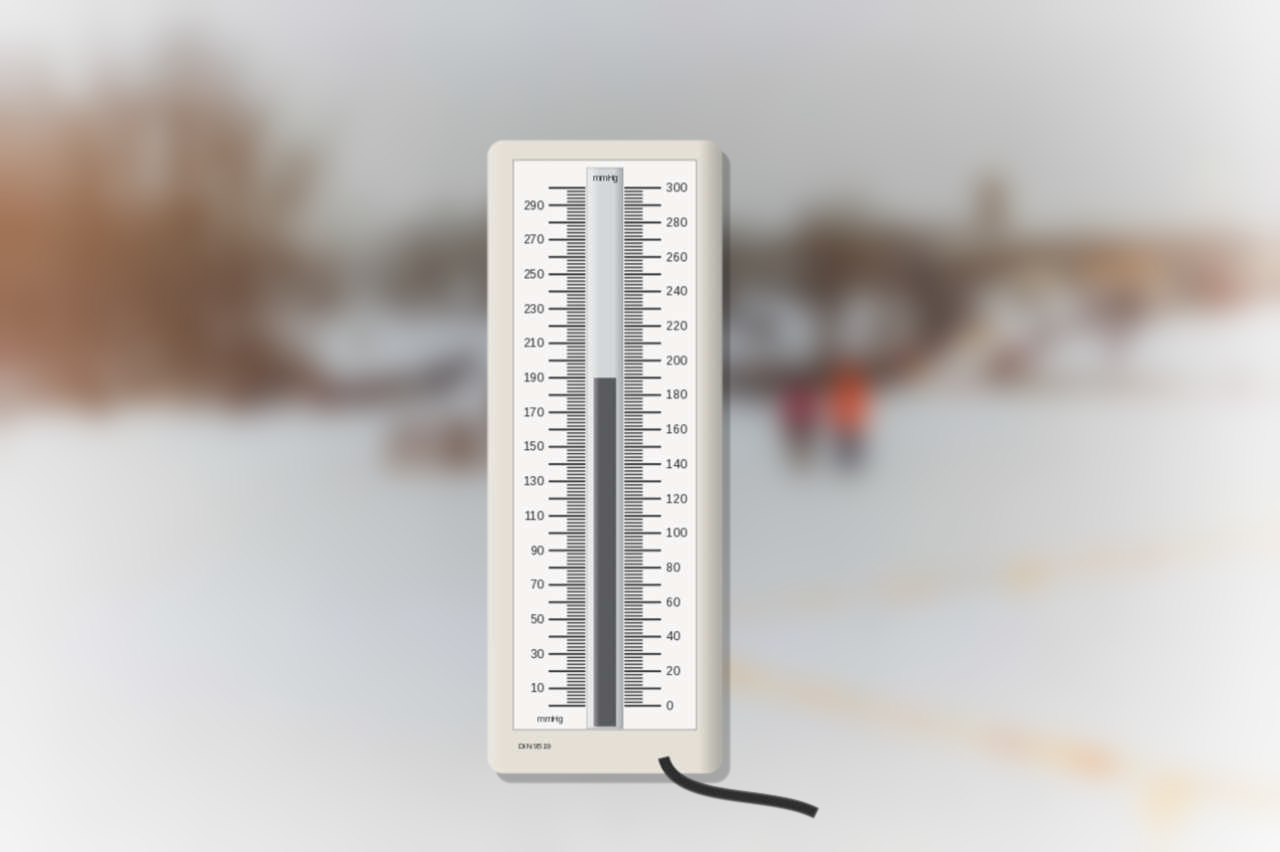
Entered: 190 mmHg
